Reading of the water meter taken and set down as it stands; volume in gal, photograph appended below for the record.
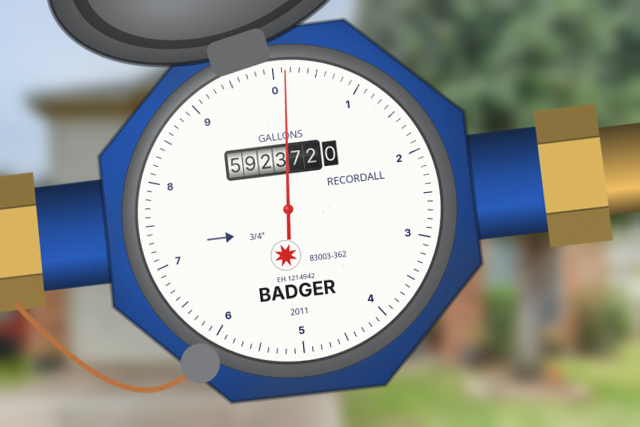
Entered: 5923720.1 gal
